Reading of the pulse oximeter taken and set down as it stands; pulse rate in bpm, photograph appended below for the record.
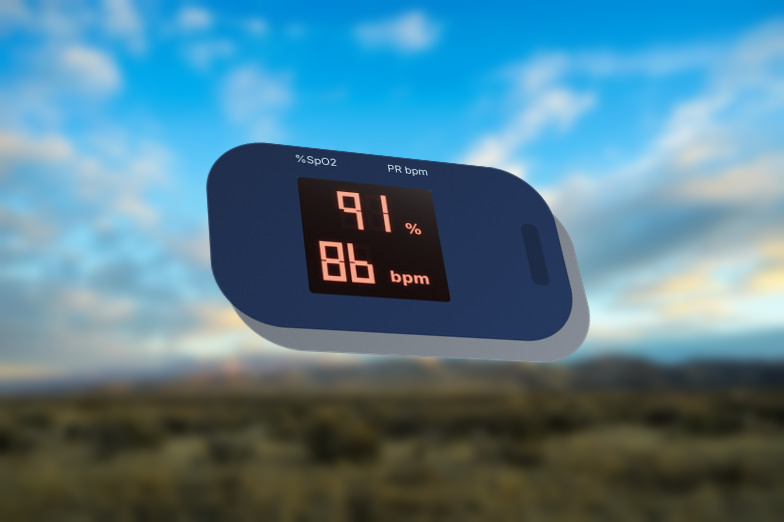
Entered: 86 bpm
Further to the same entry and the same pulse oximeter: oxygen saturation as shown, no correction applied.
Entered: 91 %
